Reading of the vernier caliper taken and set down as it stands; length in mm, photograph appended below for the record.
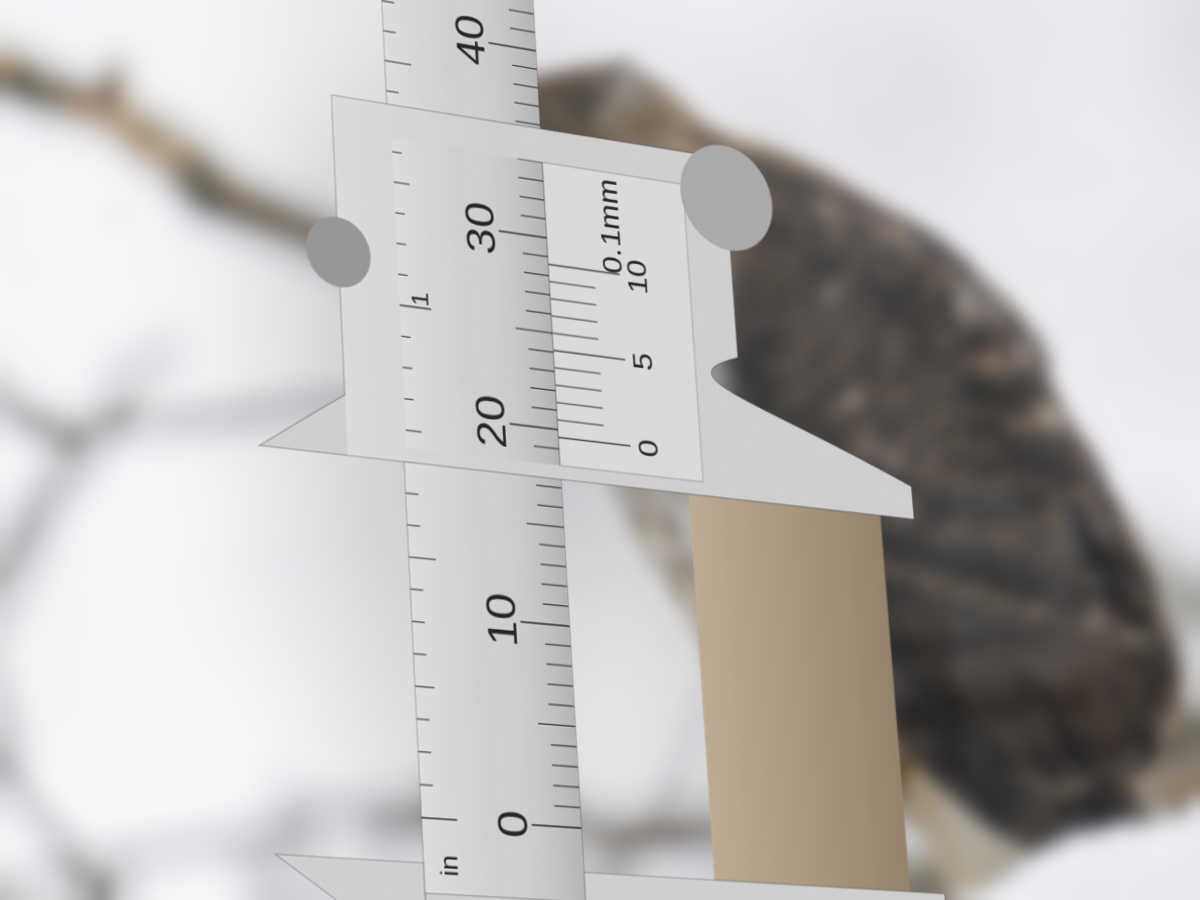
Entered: 19.6 mm
